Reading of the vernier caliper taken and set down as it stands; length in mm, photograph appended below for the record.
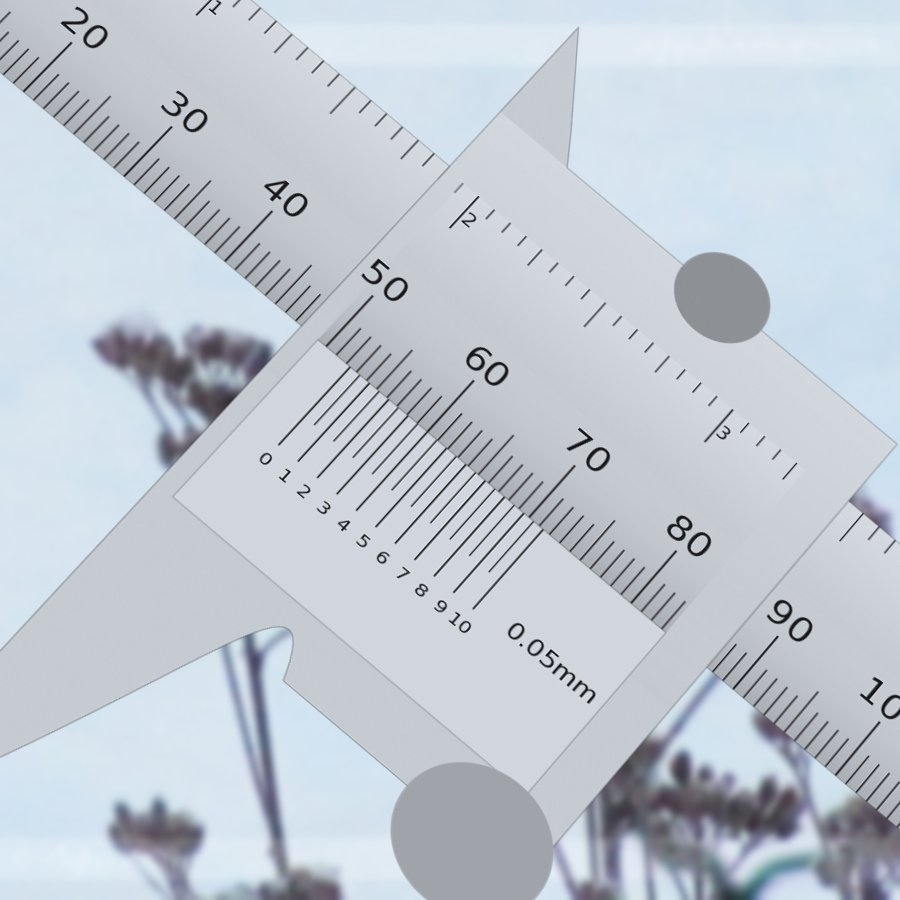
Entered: 52.4 mm
